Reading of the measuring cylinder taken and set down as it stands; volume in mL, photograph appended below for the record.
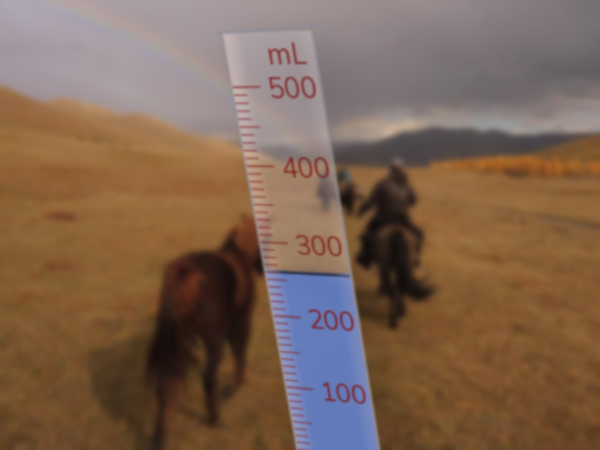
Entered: 260 mL
